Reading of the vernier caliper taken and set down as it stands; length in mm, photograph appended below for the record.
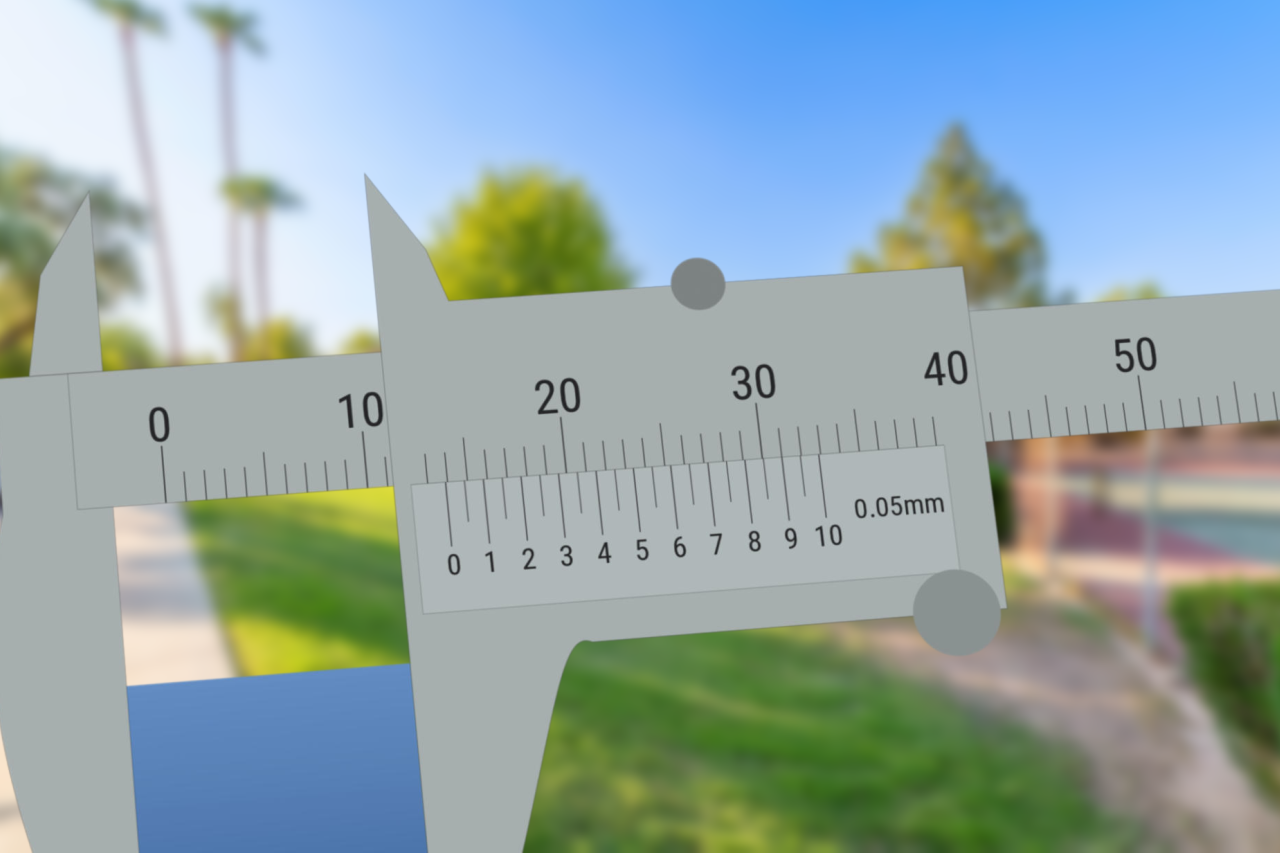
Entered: 13.9 mm
